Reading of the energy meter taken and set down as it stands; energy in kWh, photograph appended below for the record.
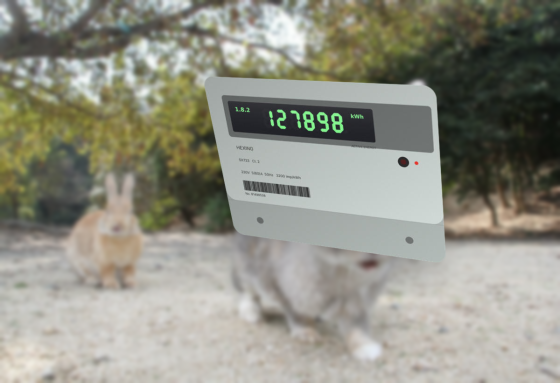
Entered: 127898 kWh
